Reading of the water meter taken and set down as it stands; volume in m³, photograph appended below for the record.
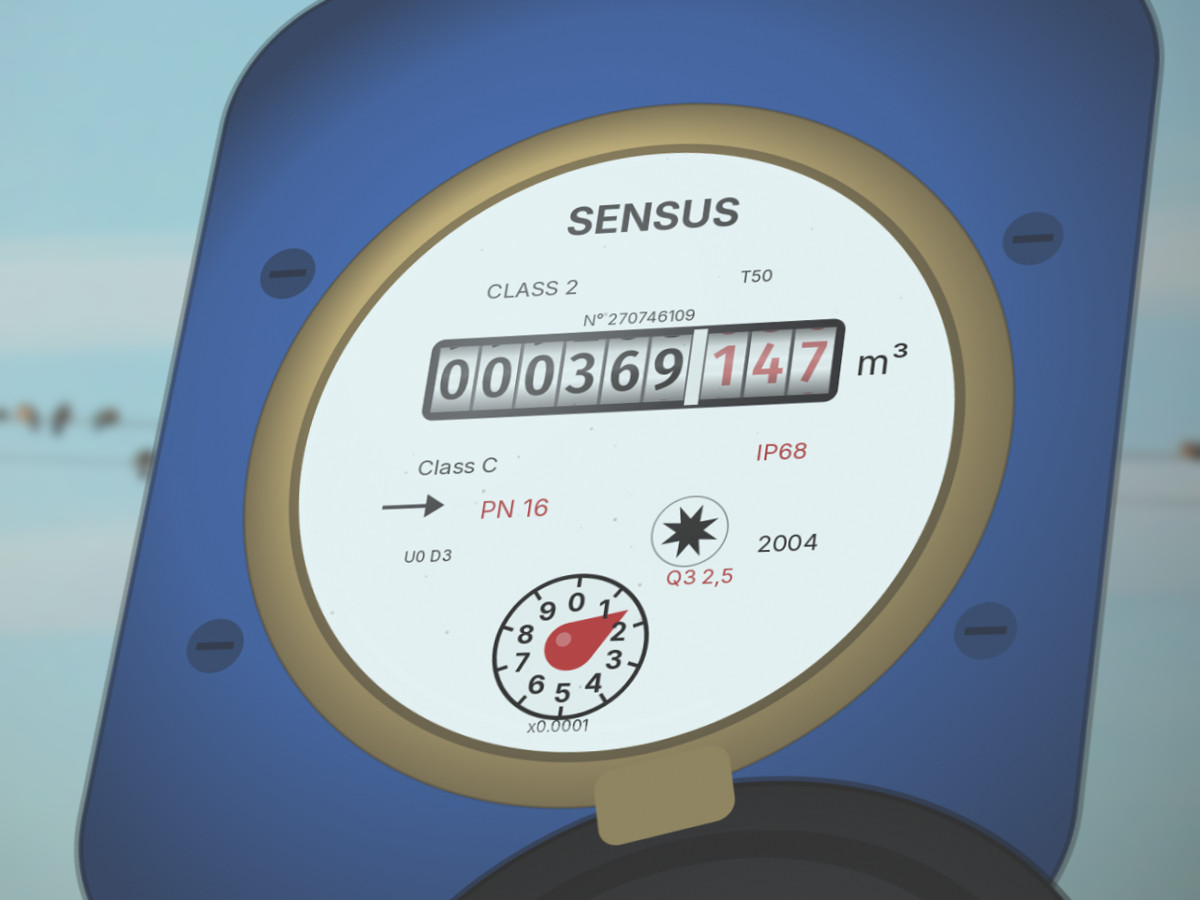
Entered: 369.1471 m³
